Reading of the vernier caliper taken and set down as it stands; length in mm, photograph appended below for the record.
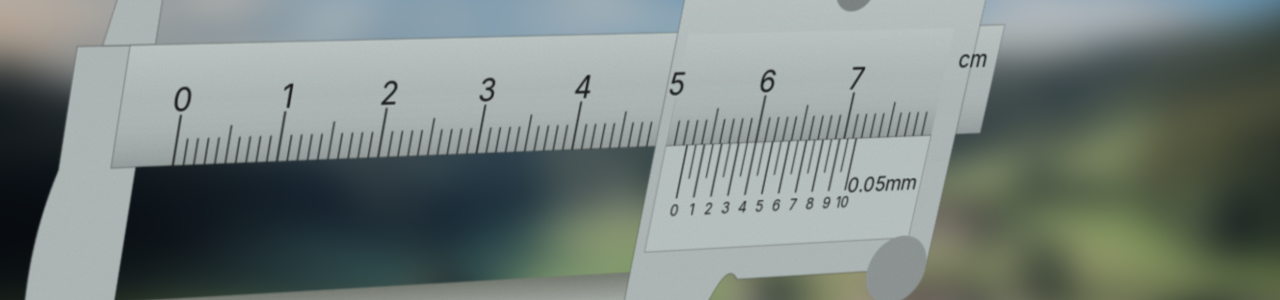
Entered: 52.4 mm
